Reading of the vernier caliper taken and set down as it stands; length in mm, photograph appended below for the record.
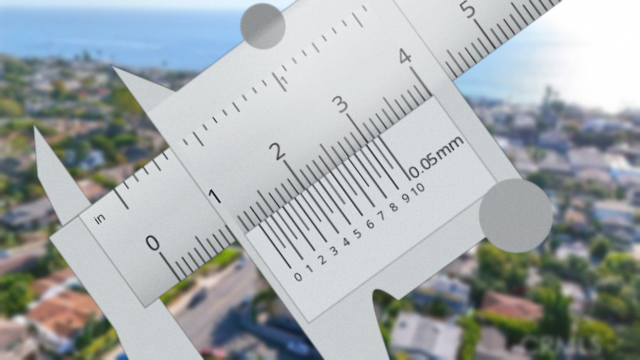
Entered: 12.6 mm
